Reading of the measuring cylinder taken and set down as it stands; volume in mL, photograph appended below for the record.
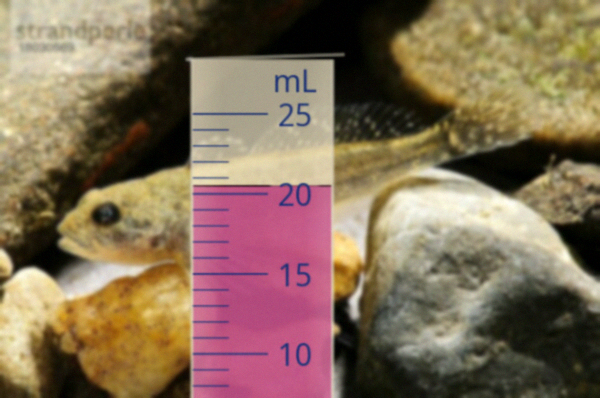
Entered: 20.5 mL
